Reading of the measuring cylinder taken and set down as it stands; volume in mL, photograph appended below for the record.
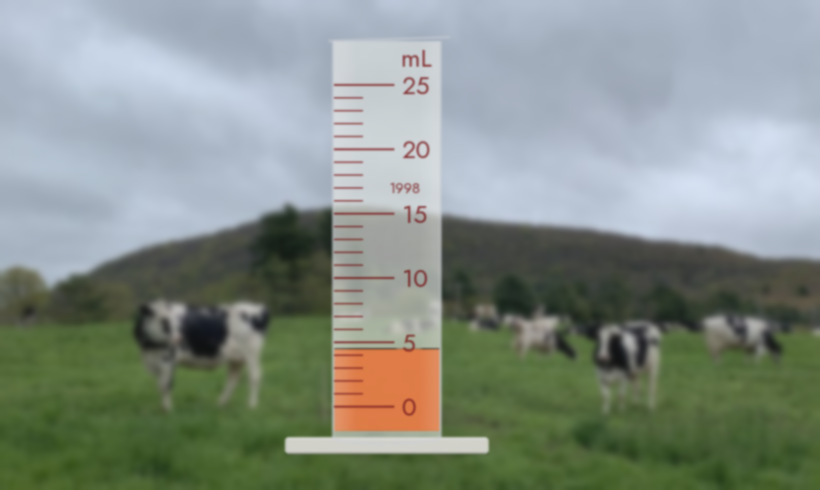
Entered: 4.5 mL
